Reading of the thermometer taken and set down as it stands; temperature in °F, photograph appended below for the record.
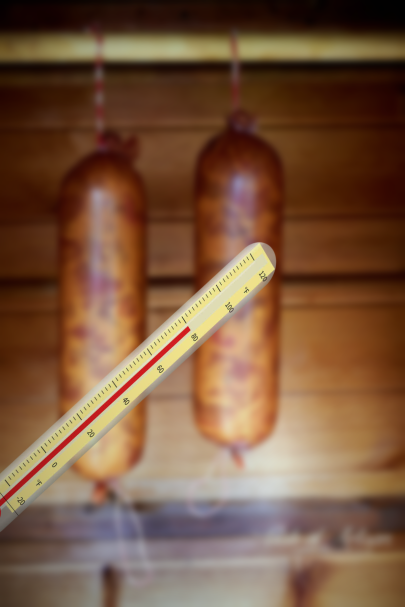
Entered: 80 °F
